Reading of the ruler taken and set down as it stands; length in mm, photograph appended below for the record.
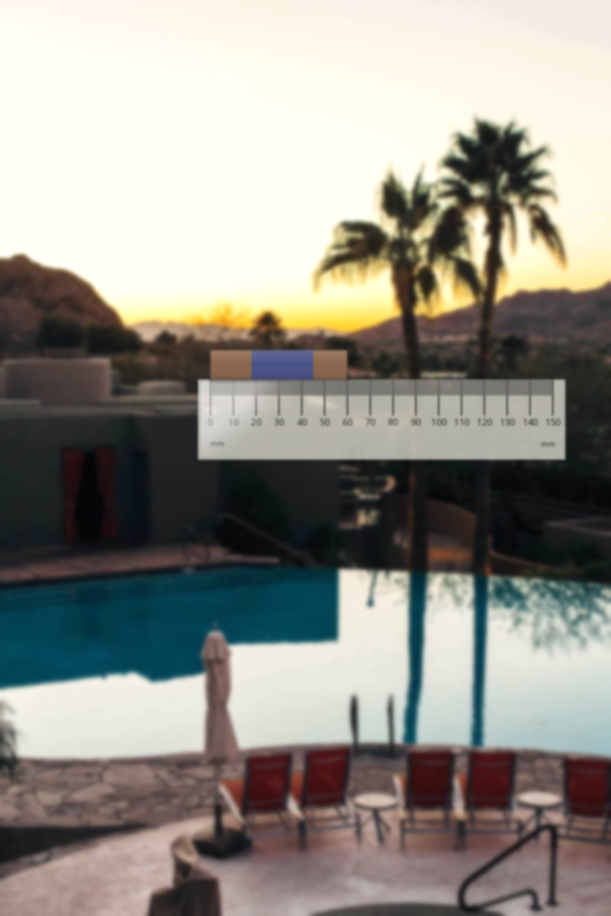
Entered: 60 mm
